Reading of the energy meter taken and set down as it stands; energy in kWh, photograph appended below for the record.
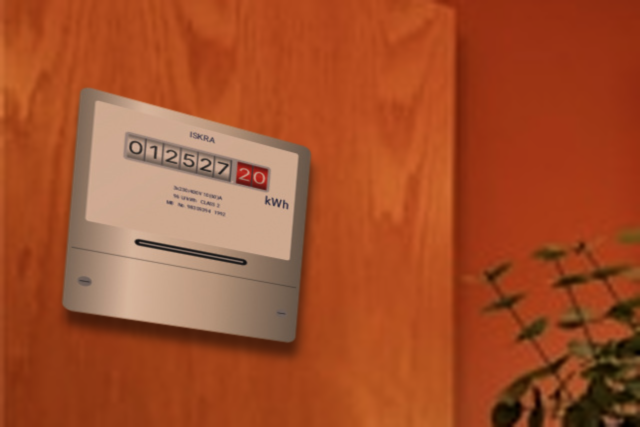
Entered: 12527.20 kWh
